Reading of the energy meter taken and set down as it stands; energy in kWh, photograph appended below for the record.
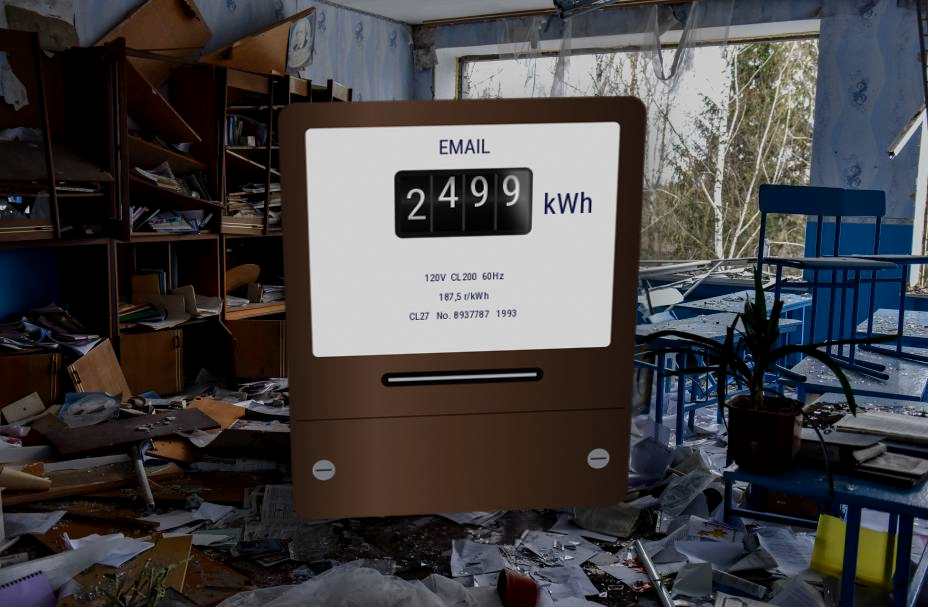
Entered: 2499 kWh
